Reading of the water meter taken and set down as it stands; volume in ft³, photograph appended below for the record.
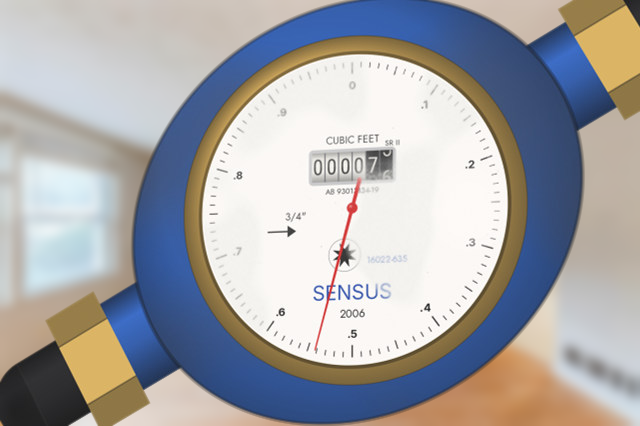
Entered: 75.54 ft³
